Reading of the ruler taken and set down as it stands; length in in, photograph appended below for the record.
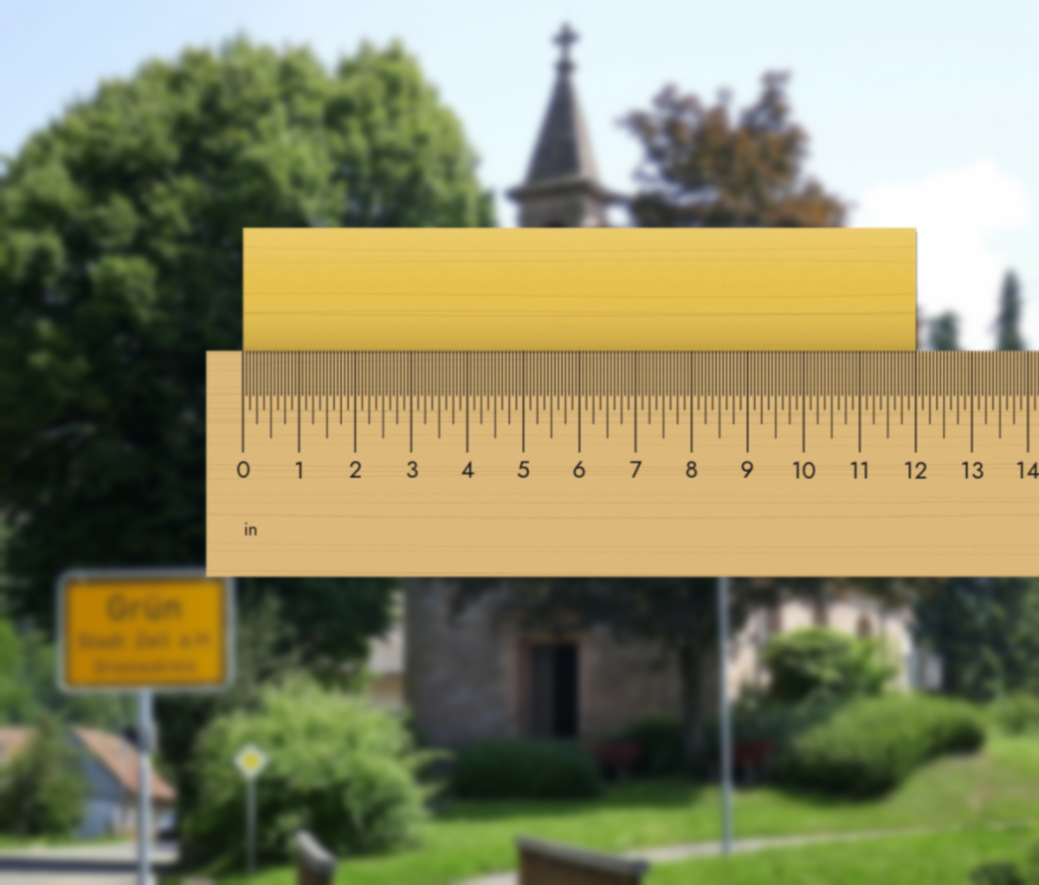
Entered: 12 in
